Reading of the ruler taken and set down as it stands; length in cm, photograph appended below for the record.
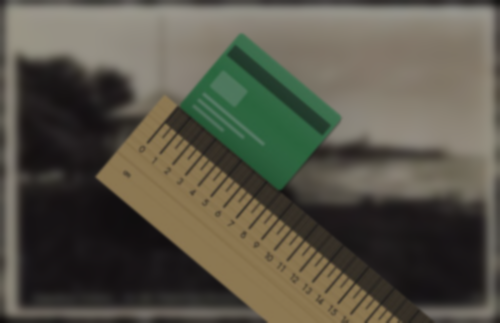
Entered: 8 cm
